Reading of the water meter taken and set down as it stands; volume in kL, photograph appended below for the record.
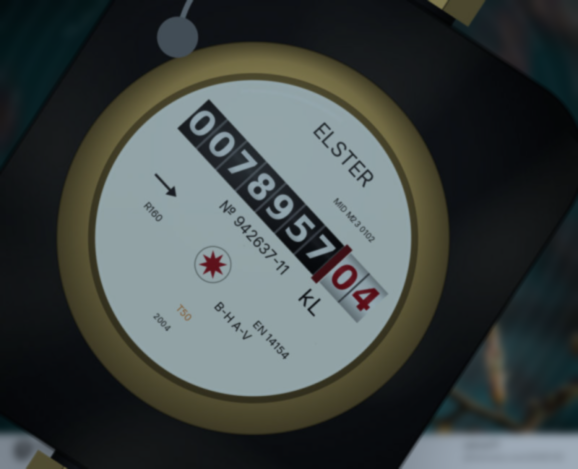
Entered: 78957.04 kL
